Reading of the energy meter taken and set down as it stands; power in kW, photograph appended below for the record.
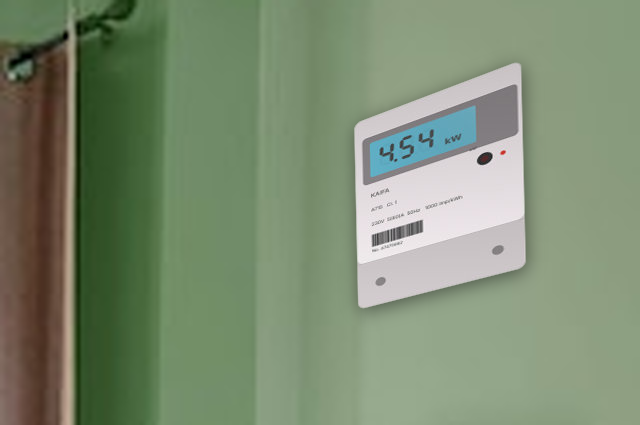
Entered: 4.54 kW
